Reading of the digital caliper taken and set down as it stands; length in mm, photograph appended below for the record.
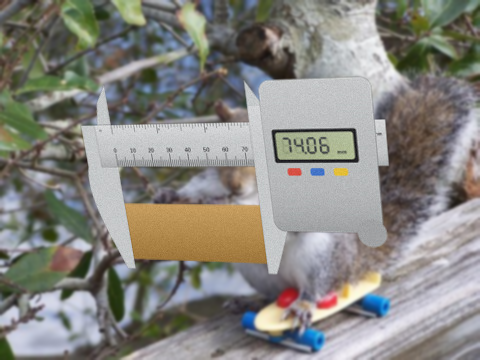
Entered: 74.06 mm
